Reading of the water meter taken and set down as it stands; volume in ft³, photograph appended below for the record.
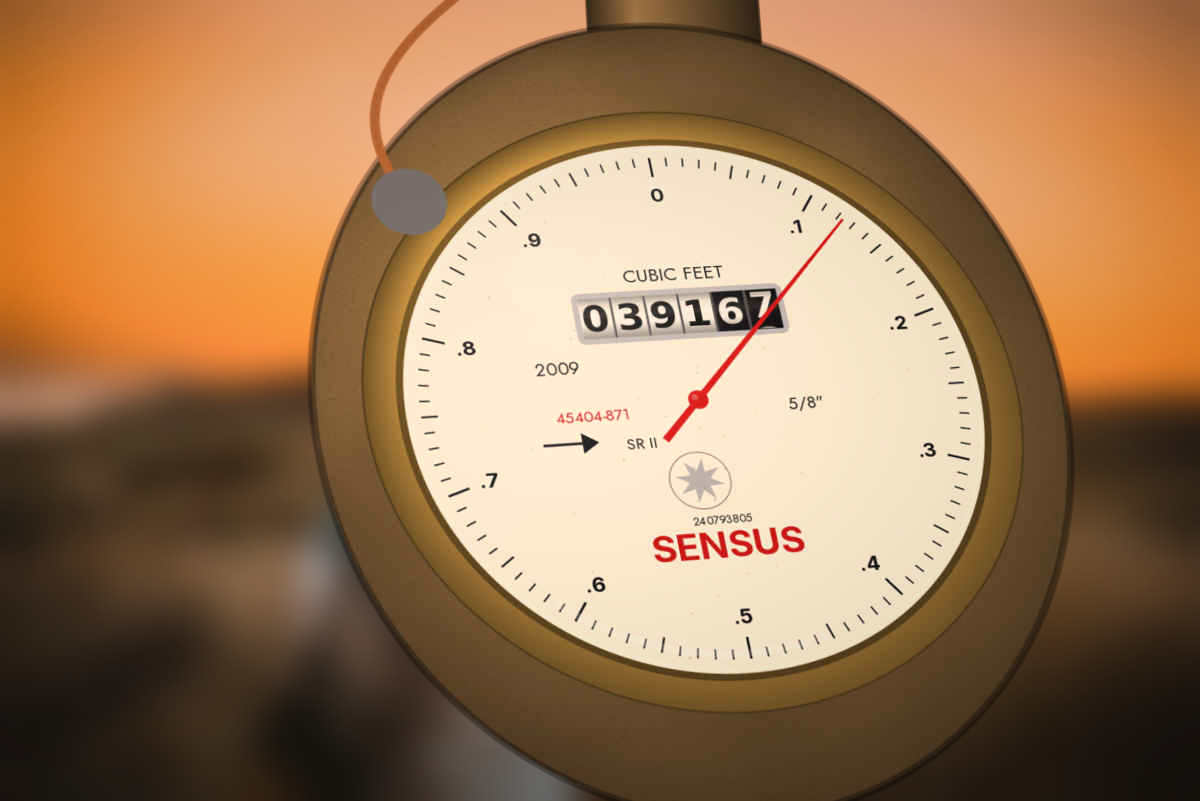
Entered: 39167.12 ft³
